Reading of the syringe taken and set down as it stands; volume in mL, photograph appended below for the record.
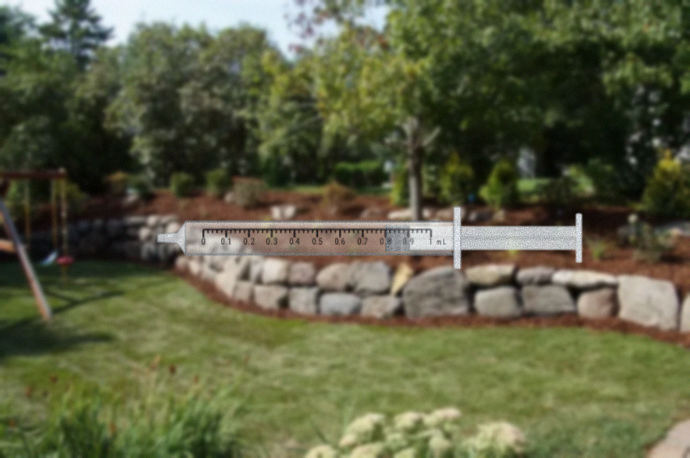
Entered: 0.8 mL
